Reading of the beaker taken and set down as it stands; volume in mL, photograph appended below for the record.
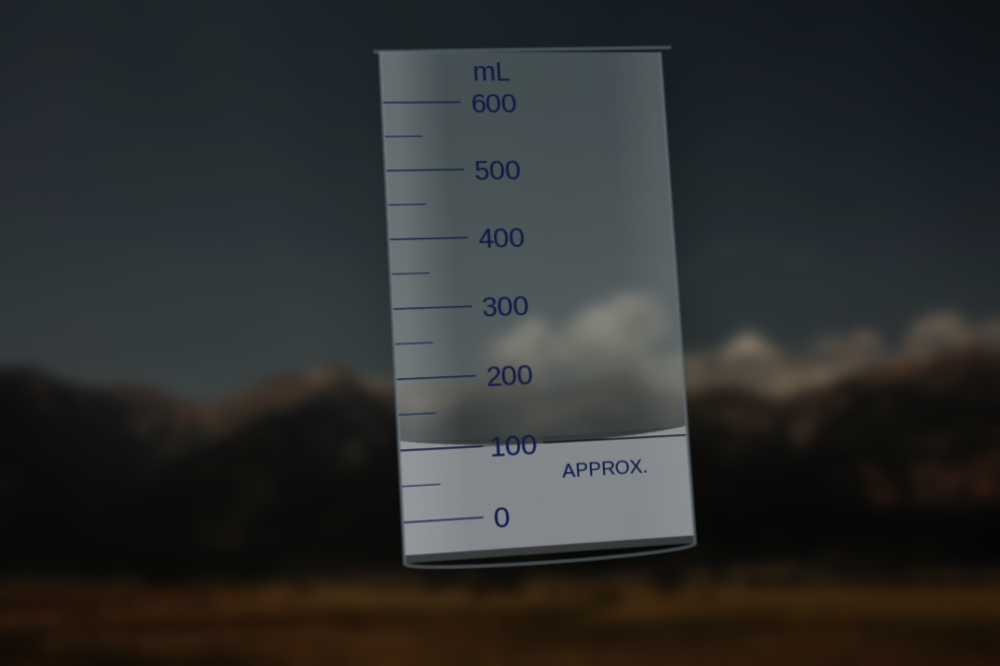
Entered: 100 mL
